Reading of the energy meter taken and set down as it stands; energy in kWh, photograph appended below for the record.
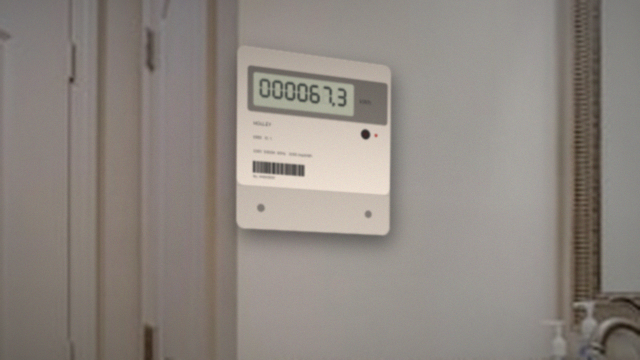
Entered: 67.3 kWh
